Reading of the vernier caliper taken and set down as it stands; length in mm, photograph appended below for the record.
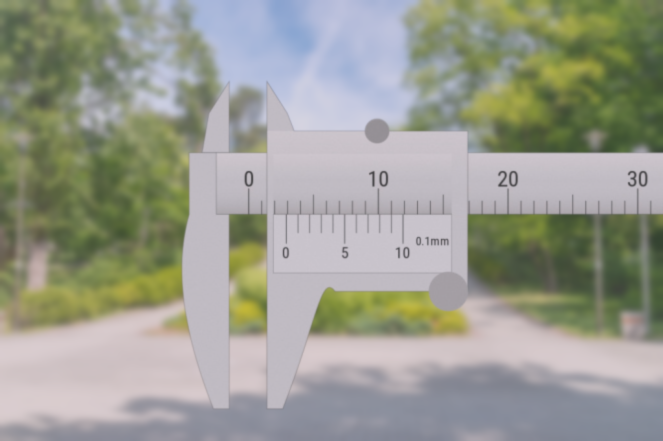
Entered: 2.9 mm
